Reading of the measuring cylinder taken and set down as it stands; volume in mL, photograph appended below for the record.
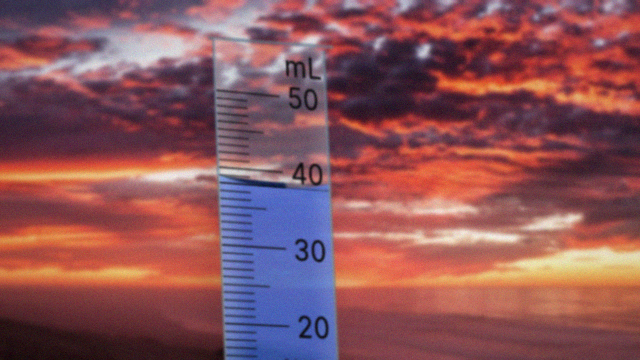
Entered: 38 mL
